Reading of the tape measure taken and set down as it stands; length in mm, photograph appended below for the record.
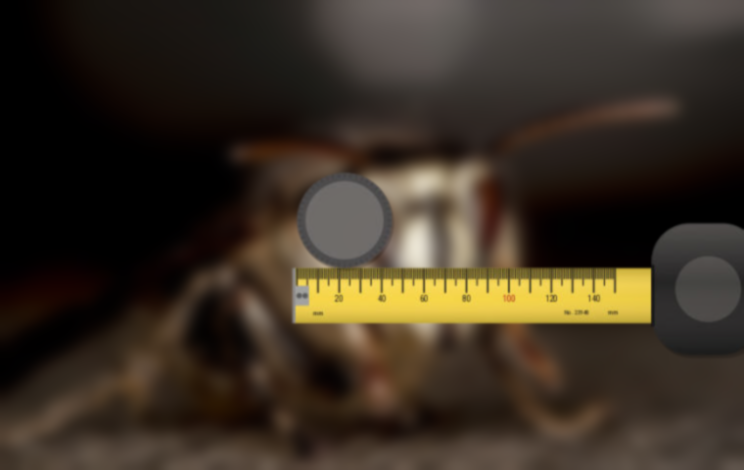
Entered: 45 mm
